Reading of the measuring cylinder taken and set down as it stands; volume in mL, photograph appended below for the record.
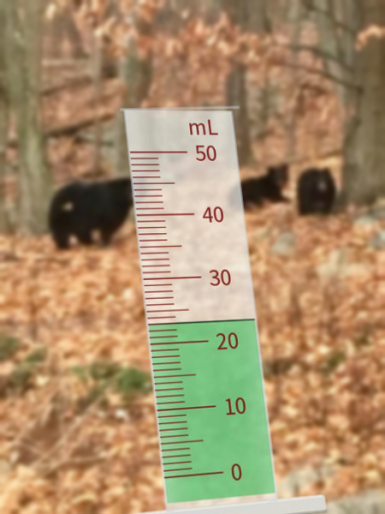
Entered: 23 mL
